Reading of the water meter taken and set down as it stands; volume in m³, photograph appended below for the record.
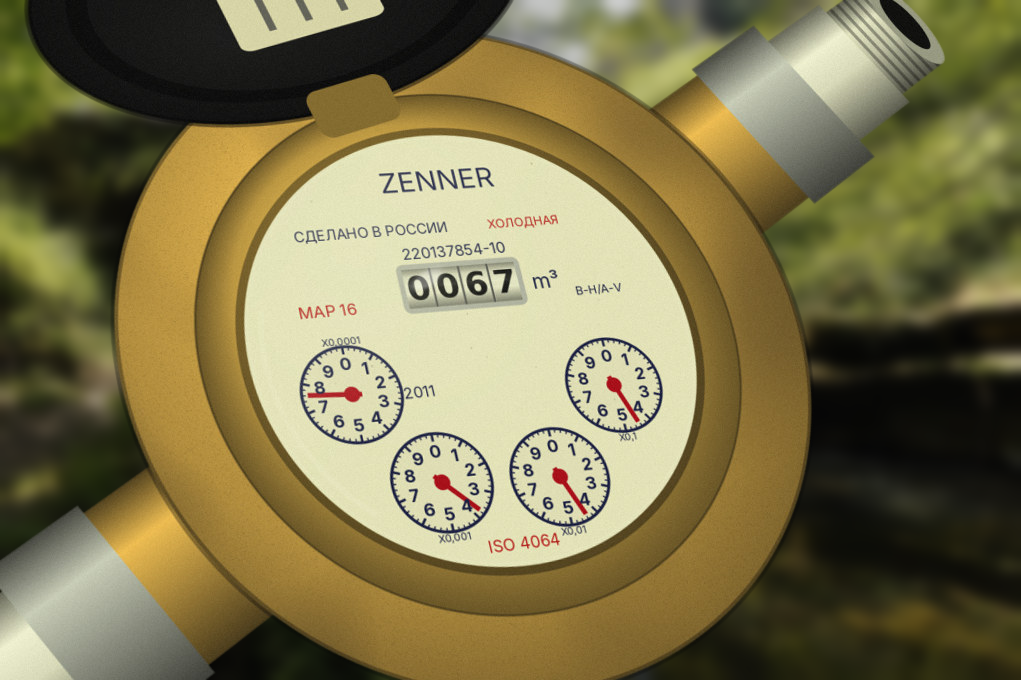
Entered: 67.4437 m³
